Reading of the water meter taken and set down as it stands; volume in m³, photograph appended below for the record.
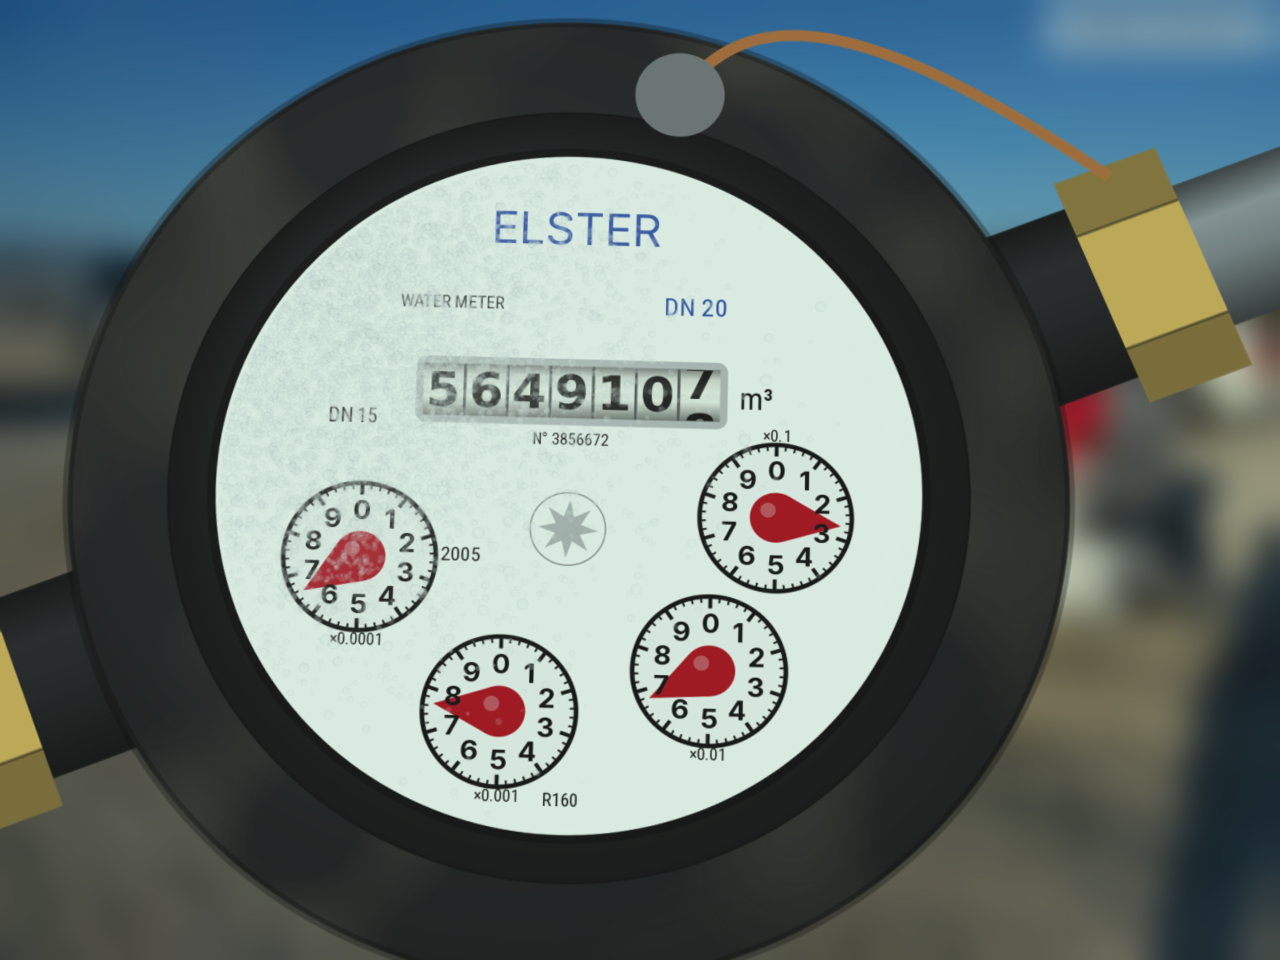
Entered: 5649107.2676 m³
